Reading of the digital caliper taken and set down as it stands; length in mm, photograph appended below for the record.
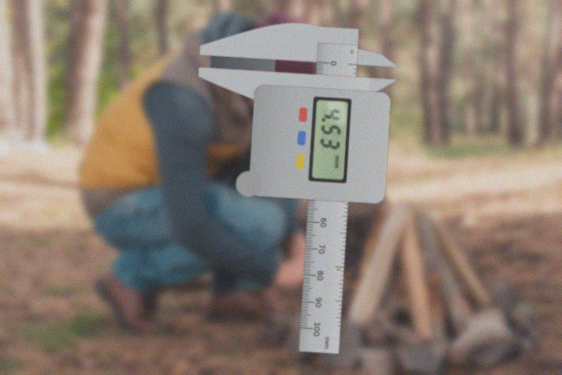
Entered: 4.53 mm
